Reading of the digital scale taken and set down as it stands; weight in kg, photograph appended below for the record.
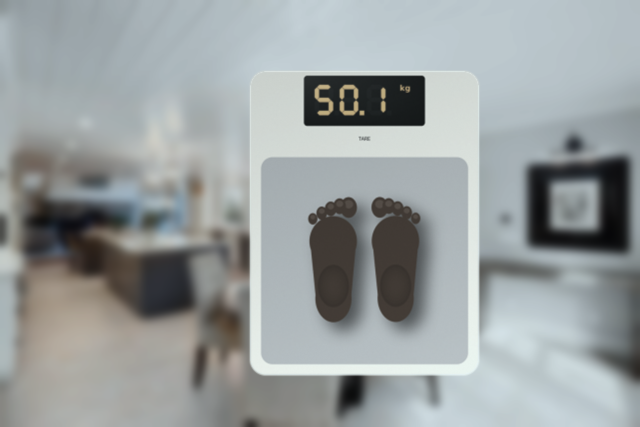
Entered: 50.1 kg
